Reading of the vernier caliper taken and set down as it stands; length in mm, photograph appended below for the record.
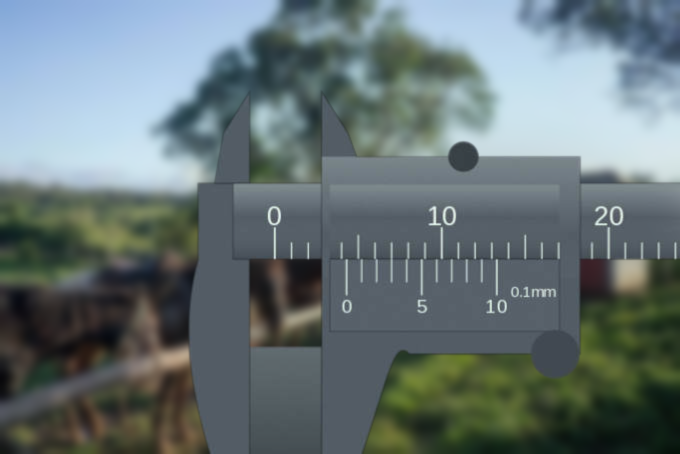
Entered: 4.3 mm
